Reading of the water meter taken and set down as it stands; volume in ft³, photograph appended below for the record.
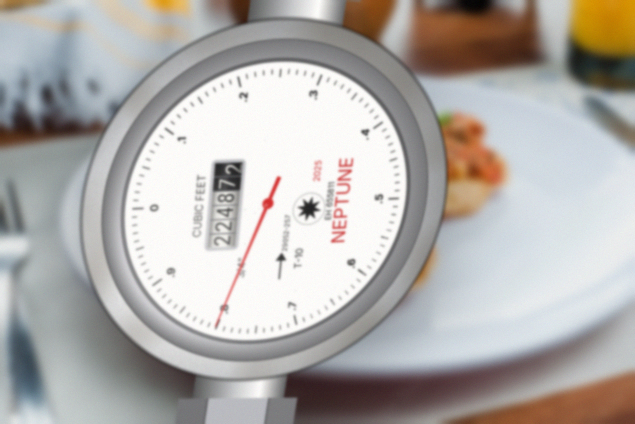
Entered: 224871.80 ft³
